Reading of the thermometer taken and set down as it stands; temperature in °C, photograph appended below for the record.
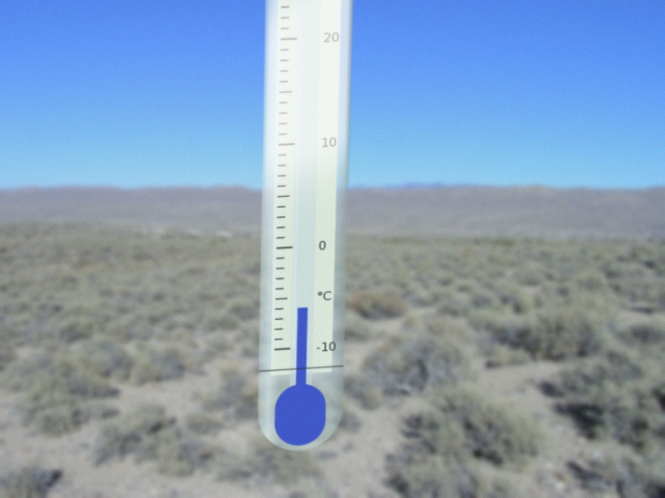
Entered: -6 °C
